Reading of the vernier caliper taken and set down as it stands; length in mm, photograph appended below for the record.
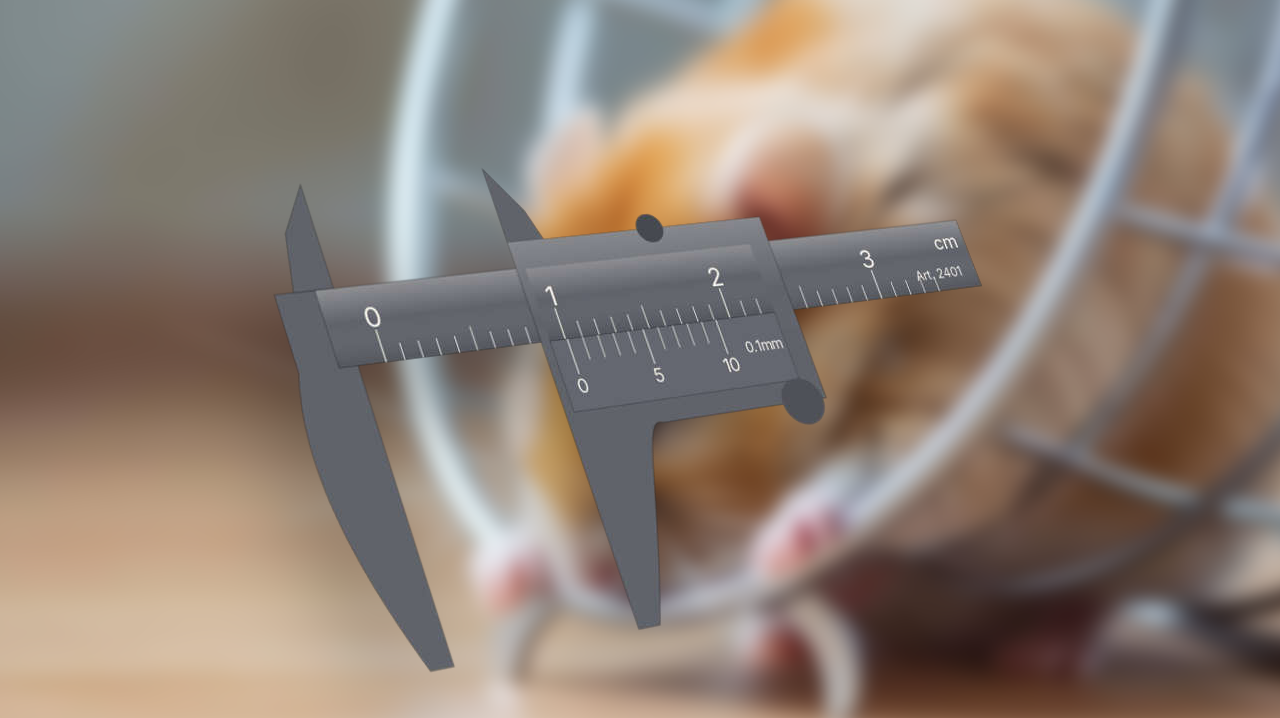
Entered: 10.1 mm
